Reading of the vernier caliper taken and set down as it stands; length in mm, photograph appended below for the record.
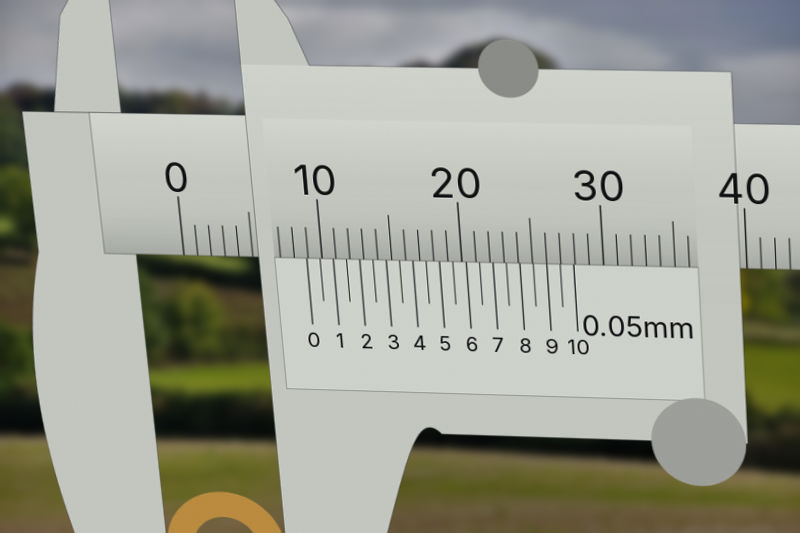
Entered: 8.9 mm
